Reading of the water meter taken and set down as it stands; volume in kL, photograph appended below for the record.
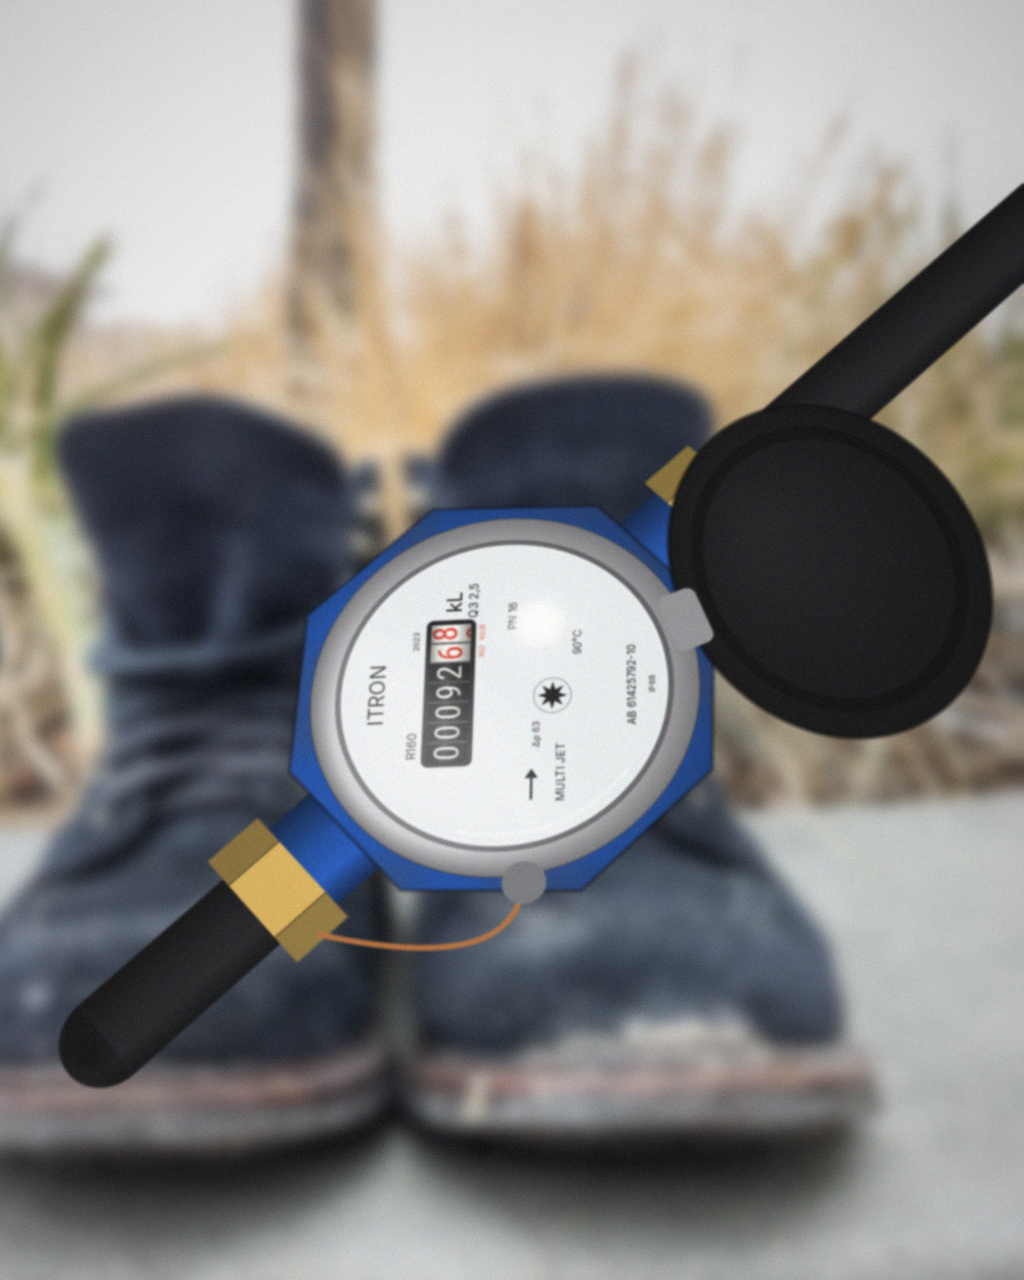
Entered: 92.68 kL
